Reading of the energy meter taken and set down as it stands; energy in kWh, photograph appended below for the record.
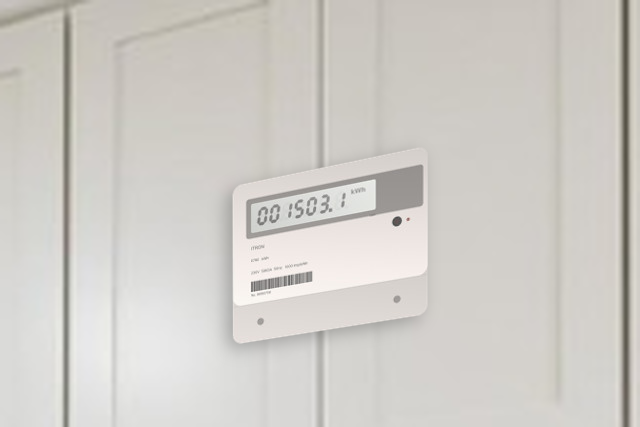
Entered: 1503.1 kWh
